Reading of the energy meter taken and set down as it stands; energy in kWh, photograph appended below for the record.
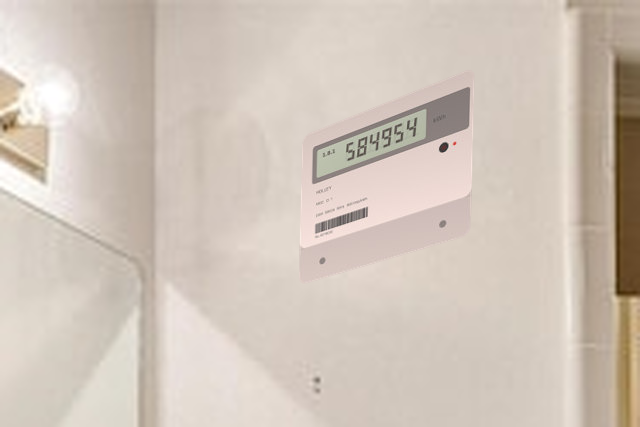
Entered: 584954 kWh
